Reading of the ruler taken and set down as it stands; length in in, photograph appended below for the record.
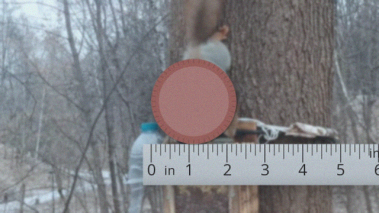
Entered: 2.25 in
